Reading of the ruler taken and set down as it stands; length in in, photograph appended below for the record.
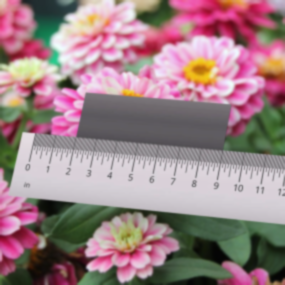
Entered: 7 in
